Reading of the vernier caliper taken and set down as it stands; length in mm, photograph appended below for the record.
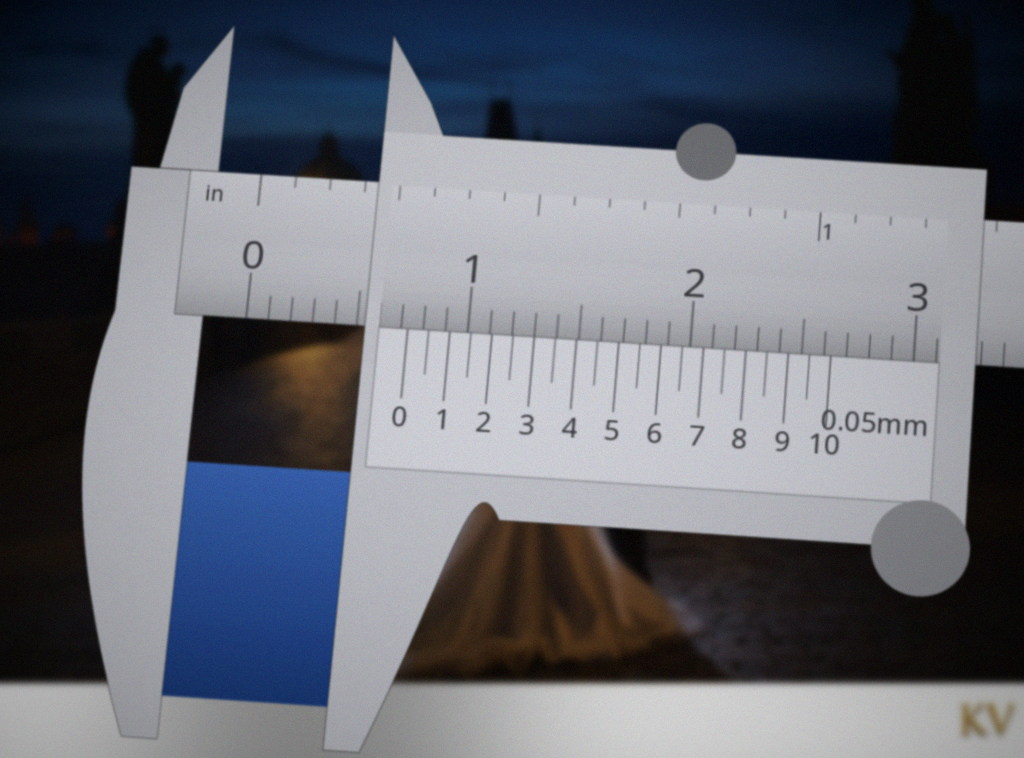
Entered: 7.3 mm
